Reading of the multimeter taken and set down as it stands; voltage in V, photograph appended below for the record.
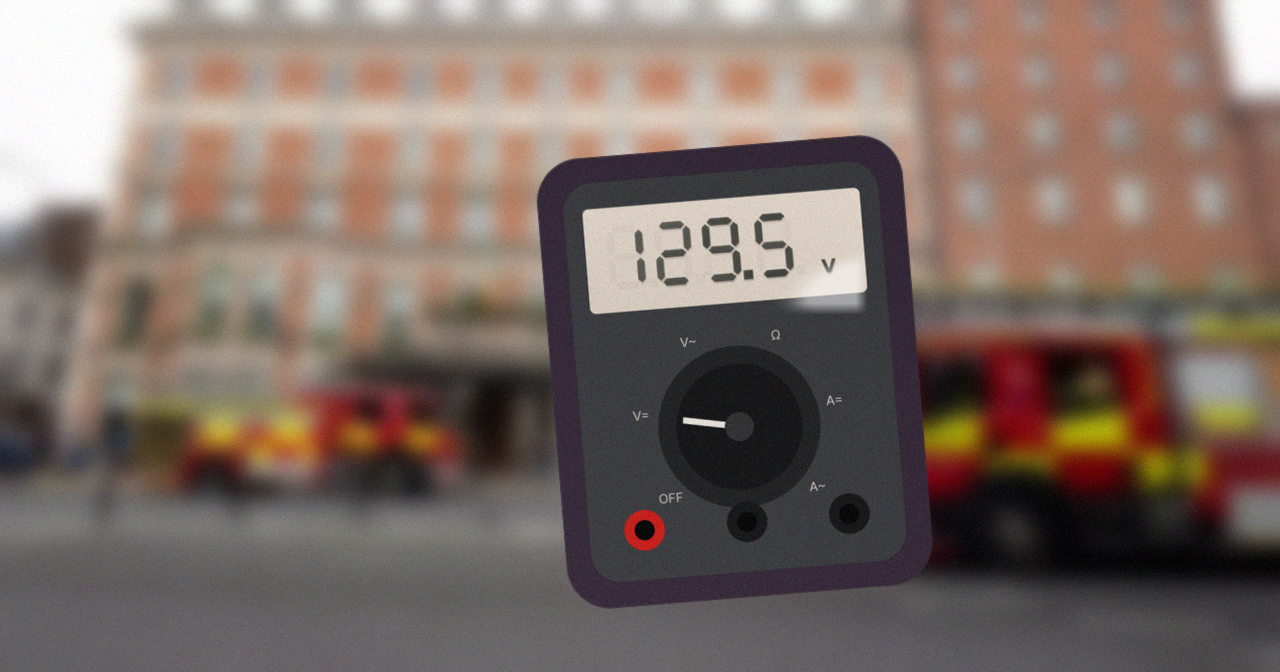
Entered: 129.5 V
